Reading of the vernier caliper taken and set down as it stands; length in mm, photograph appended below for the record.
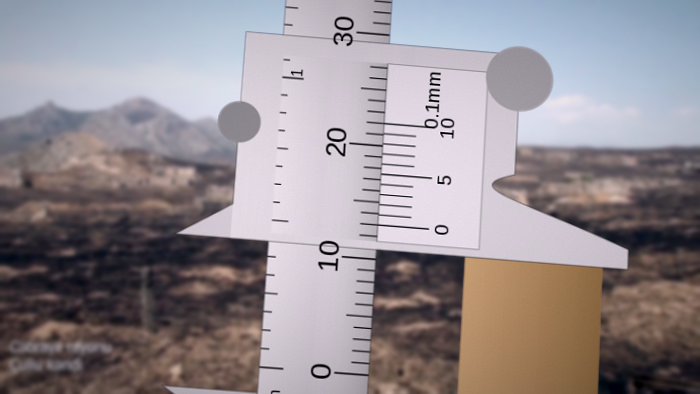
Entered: 13.0 mm
